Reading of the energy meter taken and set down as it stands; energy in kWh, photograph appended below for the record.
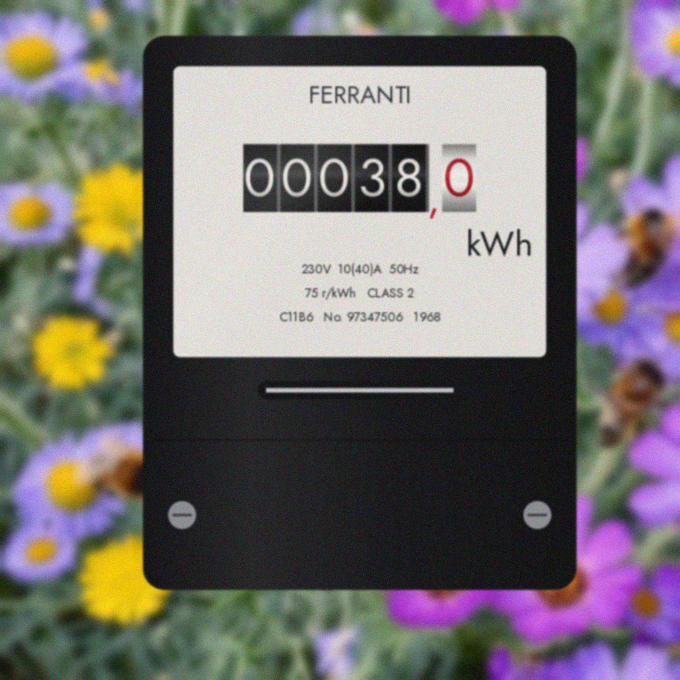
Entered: 38.0 kWh
